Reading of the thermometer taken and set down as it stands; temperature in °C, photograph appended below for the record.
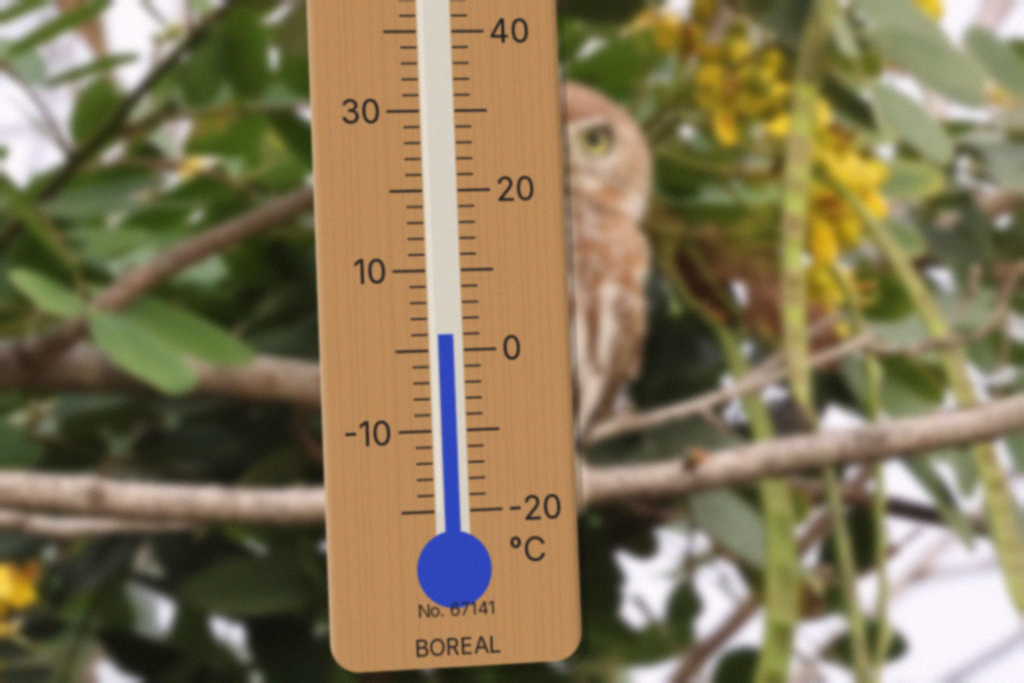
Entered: 2 °C
